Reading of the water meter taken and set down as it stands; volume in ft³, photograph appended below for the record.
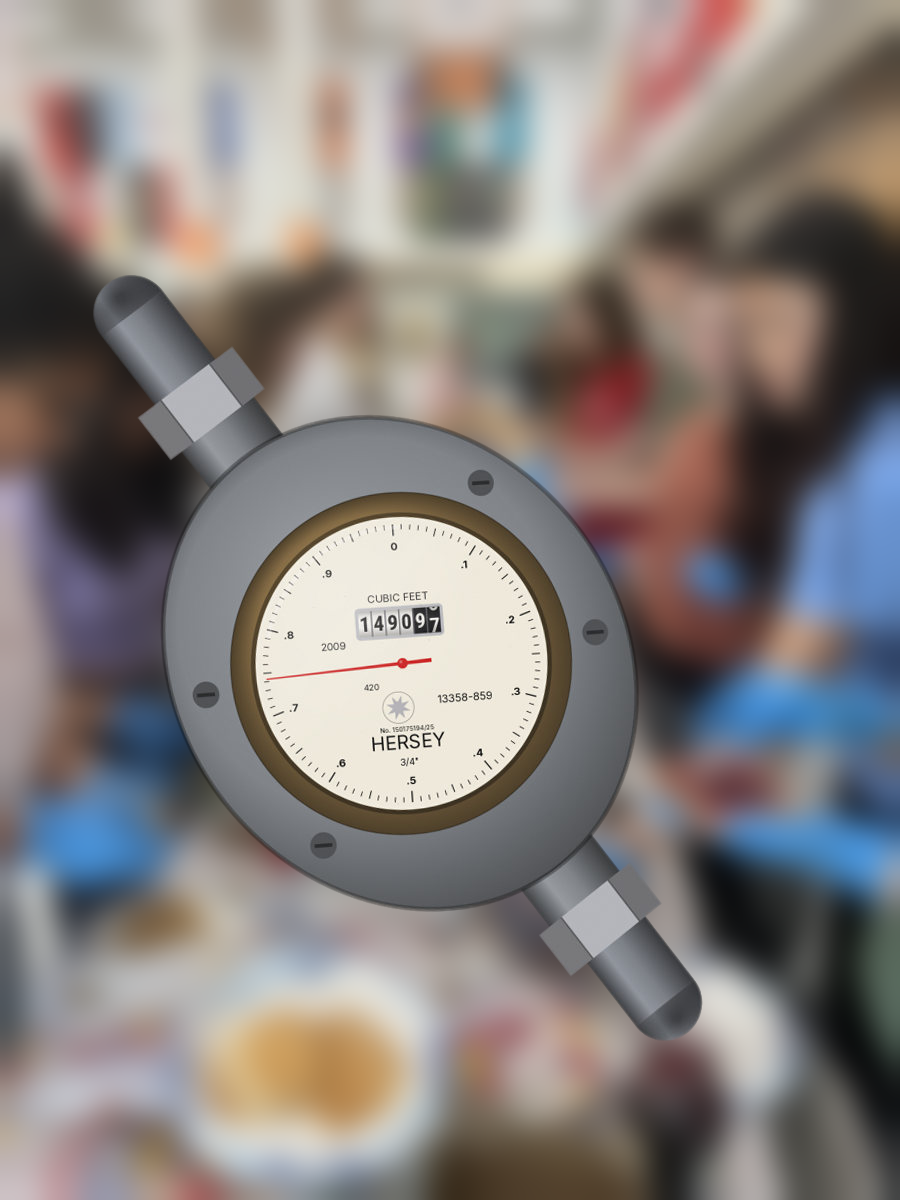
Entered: 149096.74 ft³
